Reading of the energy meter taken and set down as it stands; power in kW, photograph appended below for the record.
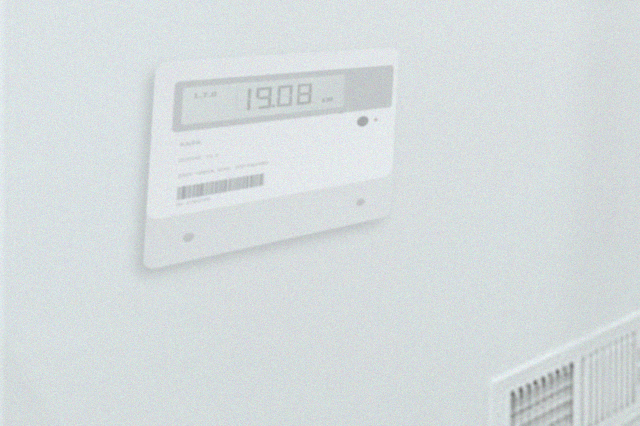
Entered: 19.08 kW
